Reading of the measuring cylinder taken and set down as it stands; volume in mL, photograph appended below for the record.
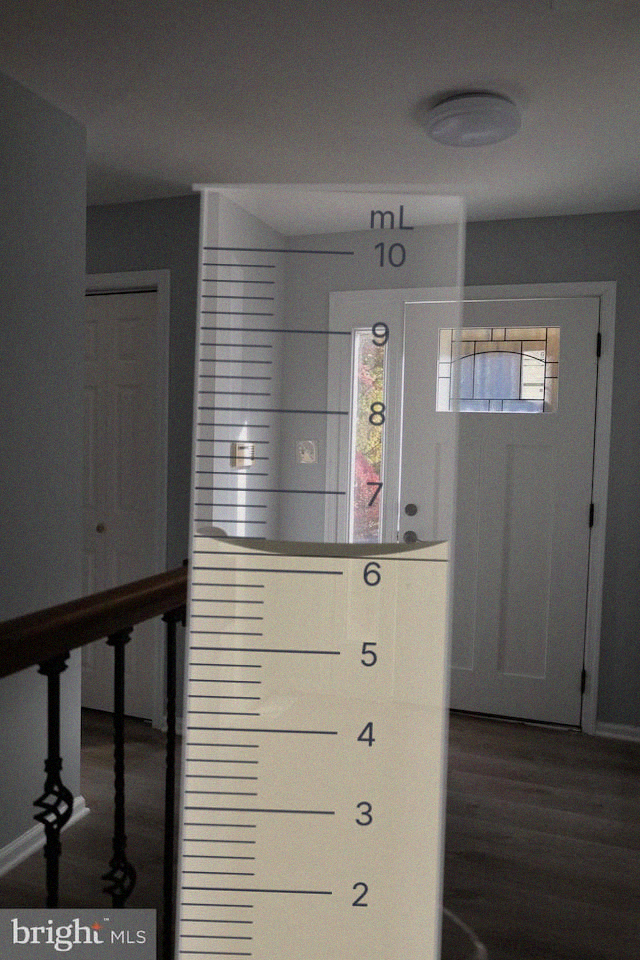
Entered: 6.2 mL
